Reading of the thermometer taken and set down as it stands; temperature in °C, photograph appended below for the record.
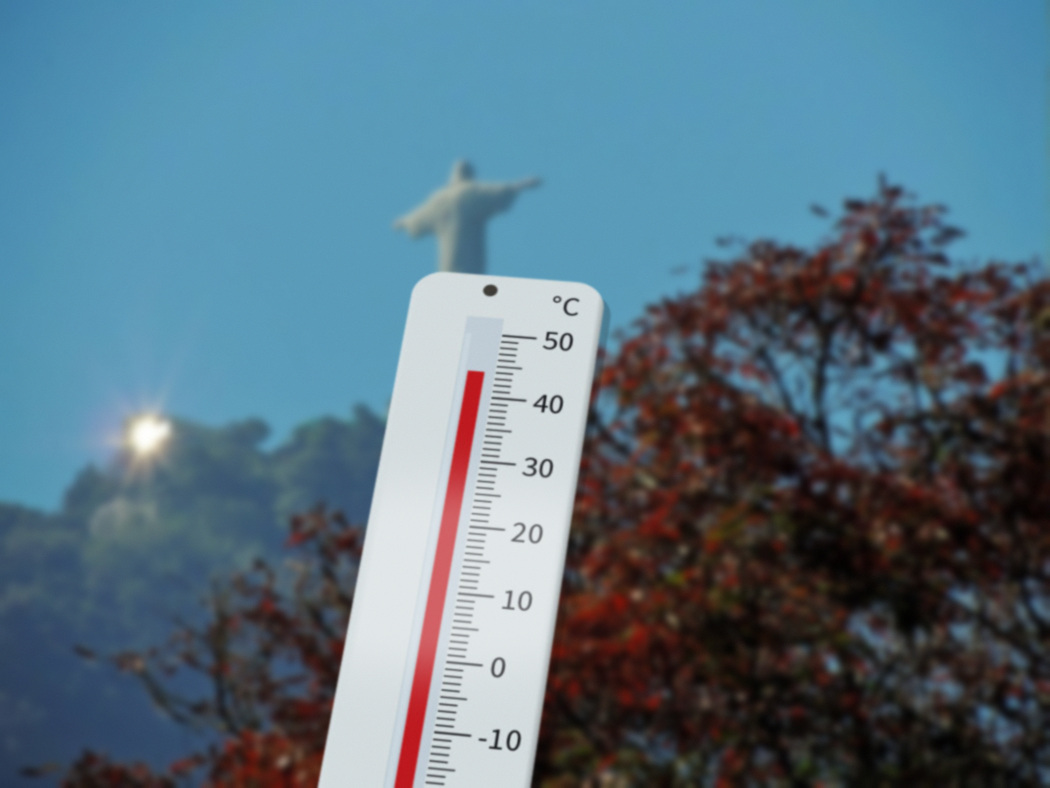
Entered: 44 °C
